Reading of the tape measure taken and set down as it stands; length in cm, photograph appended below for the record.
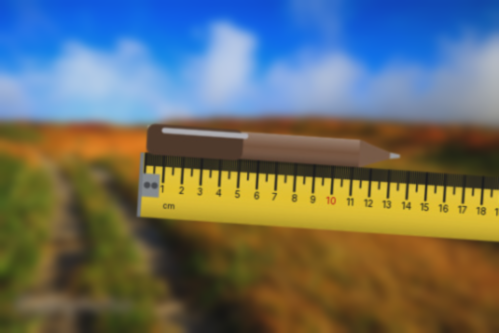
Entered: 13.5 cm
